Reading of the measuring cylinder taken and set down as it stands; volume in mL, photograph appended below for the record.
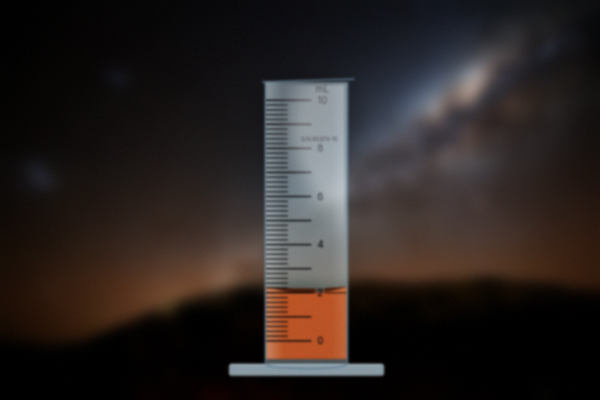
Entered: 2 mL
